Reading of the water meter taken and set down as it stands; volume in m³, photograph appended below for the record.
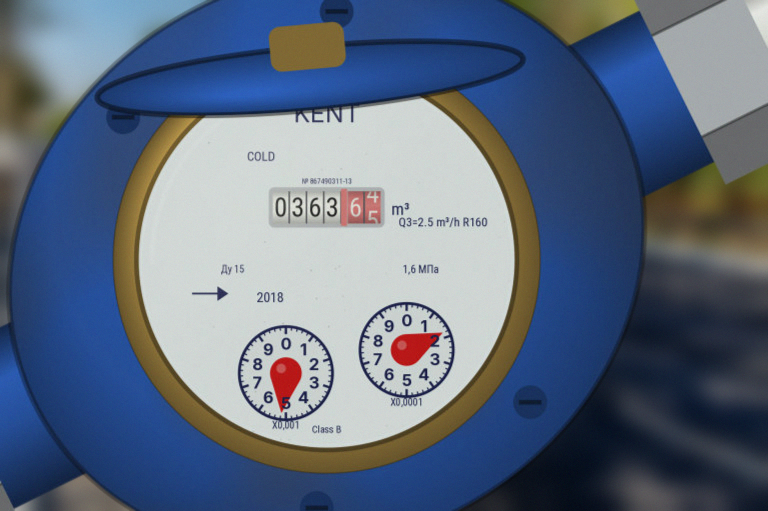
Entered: 363.6451 m³
